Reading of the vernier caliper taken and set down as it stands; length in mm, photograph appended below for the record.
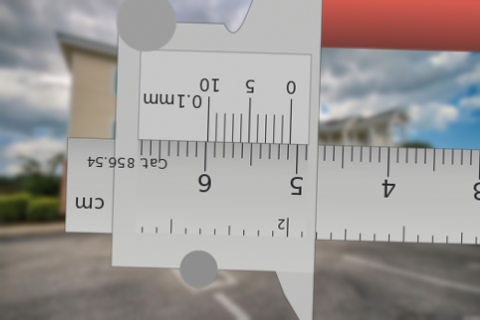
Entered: 50.8 mm
